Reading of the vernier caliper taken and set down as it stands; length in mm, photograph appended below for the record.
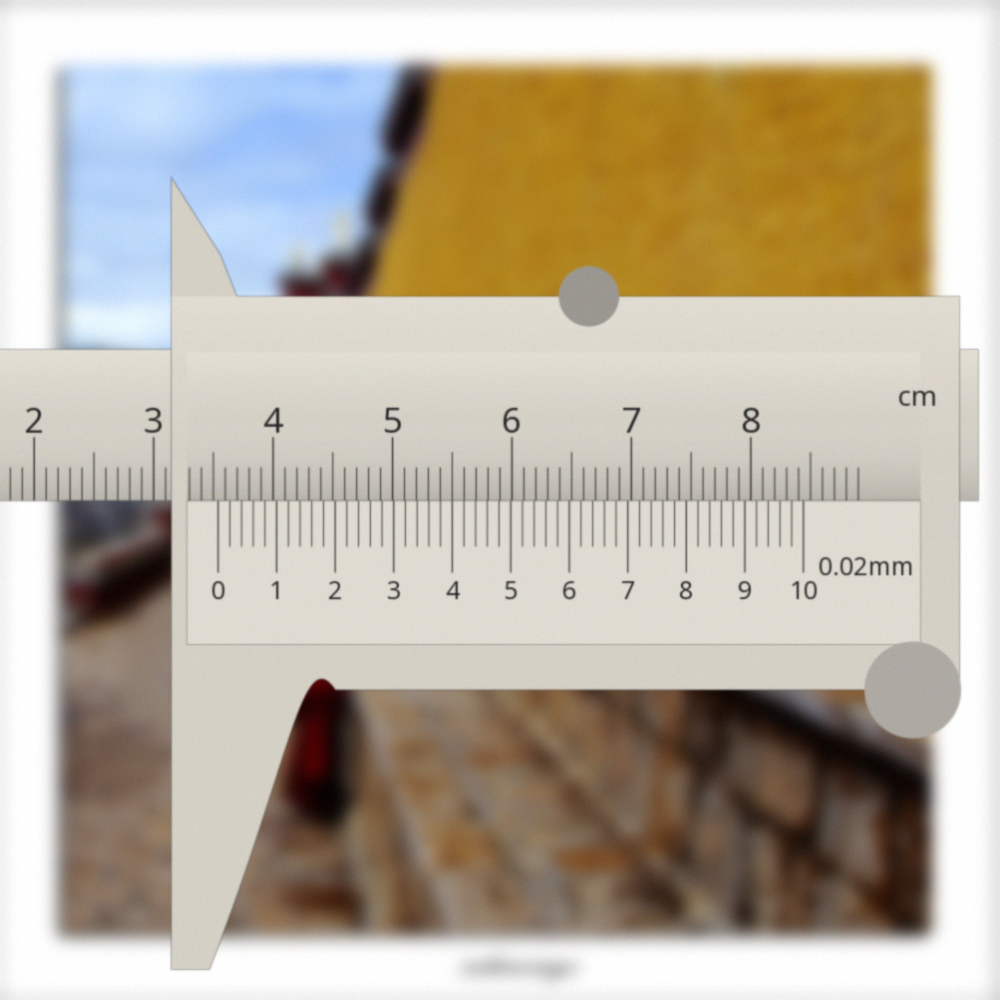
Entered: 35.4 mm
